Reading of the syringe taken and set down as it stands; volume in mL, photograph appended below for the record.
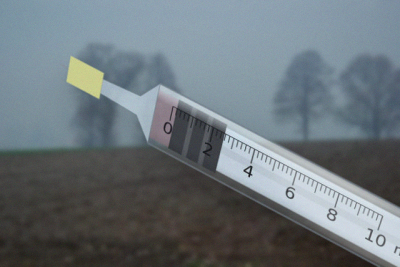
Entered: 0.2 mL
